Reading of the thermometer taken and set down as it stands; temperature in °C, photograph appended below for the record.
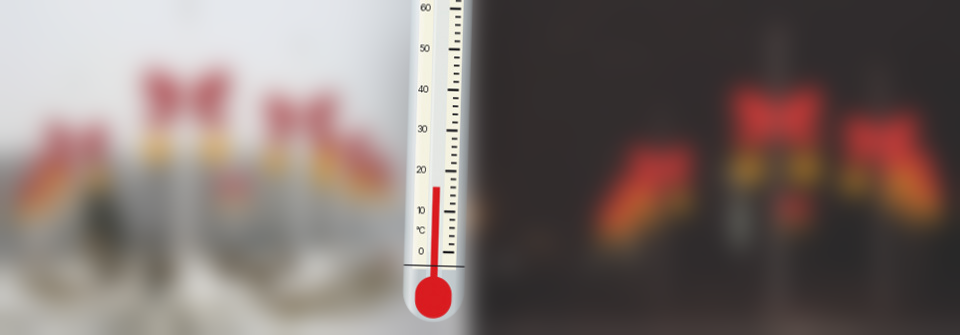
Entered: 16 °C
